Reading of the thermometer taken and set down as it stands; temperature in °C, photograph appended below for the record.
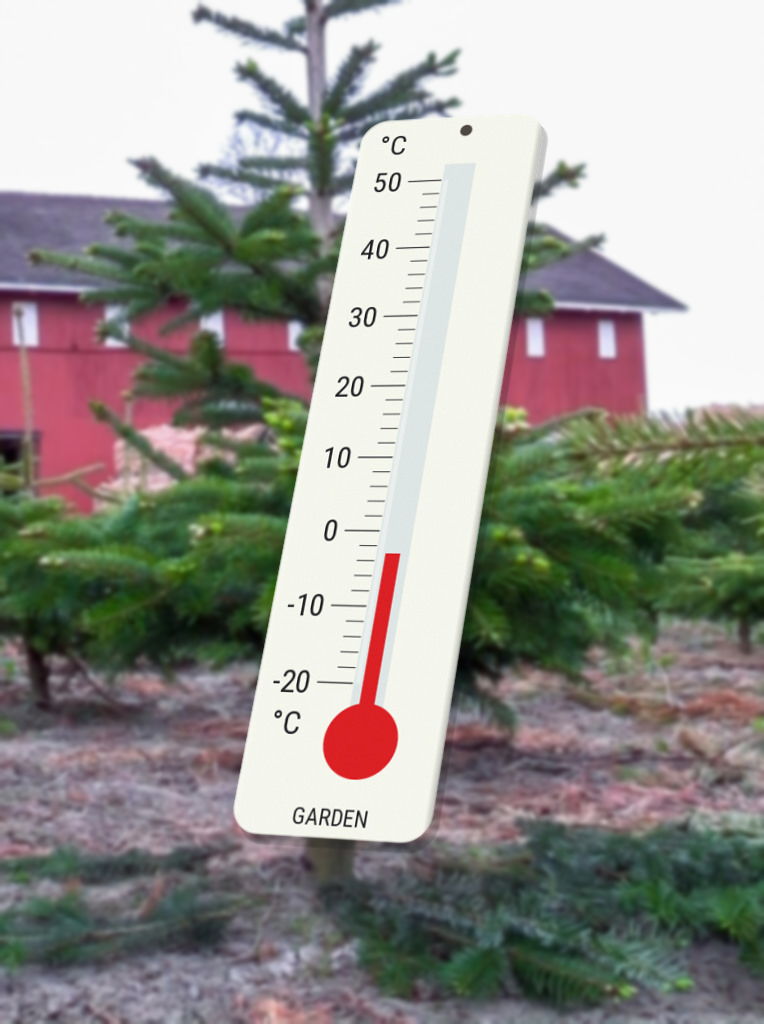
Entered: -3 °C
